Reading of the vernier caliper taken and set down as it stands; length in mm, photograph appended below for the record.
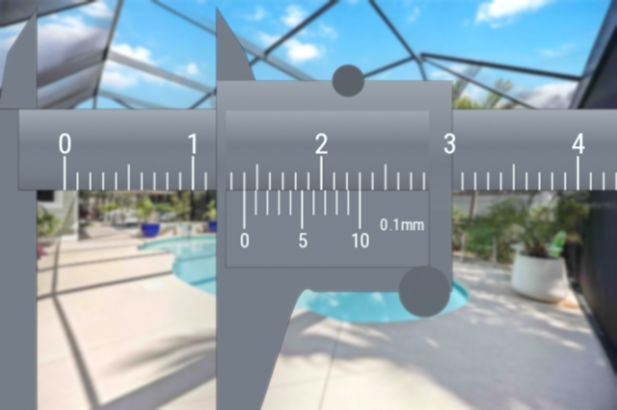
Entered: 14.0 mm
